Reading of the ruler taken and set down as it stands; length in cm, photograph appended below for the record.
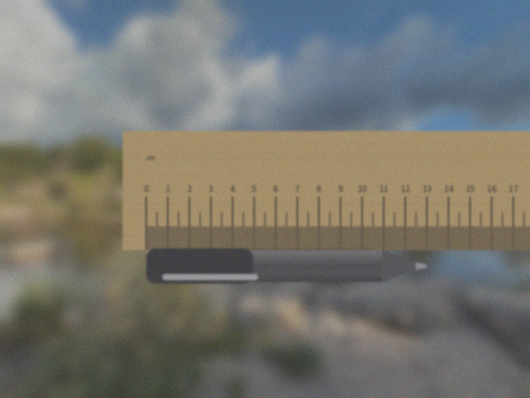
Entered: 13 cm
